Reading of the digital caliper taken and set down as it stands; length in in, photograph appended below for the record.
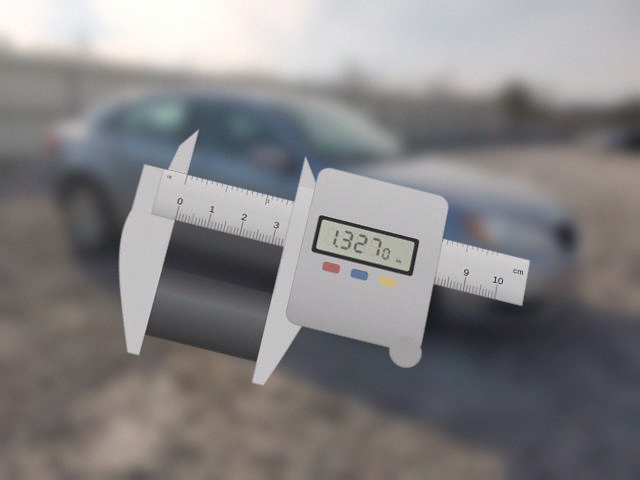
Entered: 1.3270 in
